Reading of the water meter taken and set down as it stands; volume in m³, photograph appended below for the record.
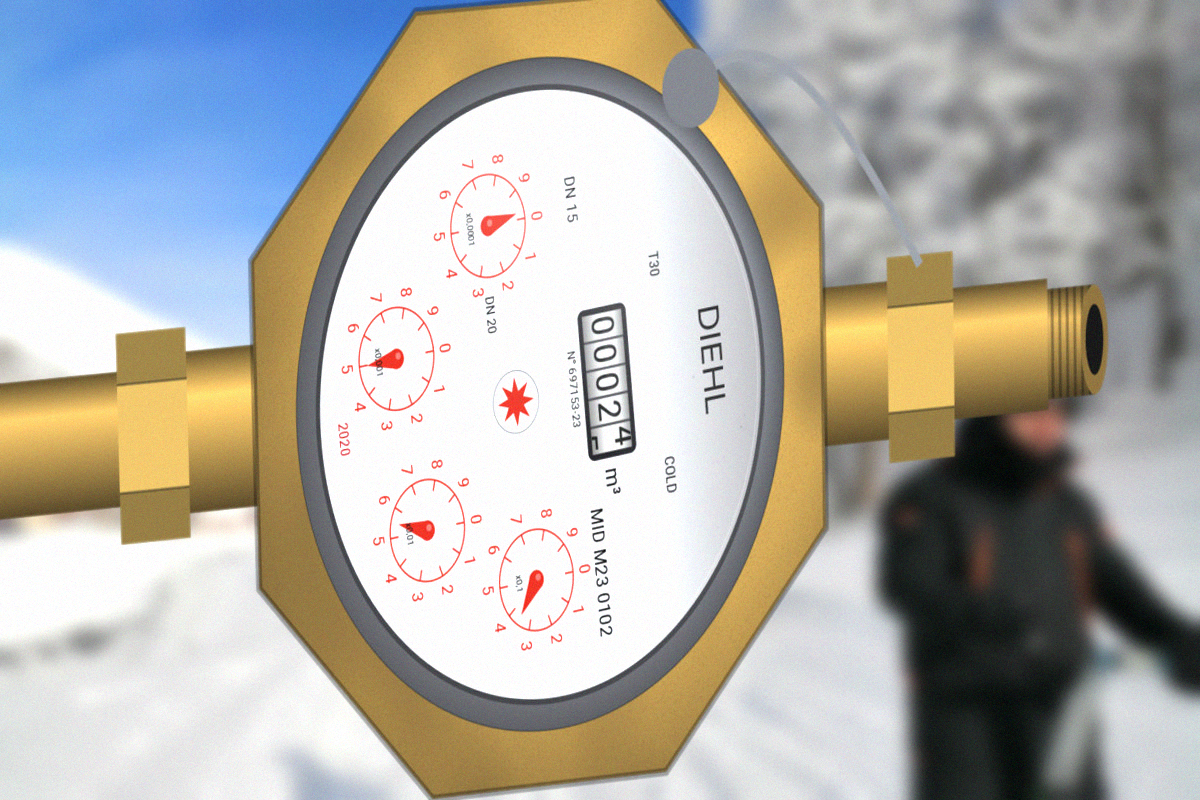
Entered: 24.3549 m³
